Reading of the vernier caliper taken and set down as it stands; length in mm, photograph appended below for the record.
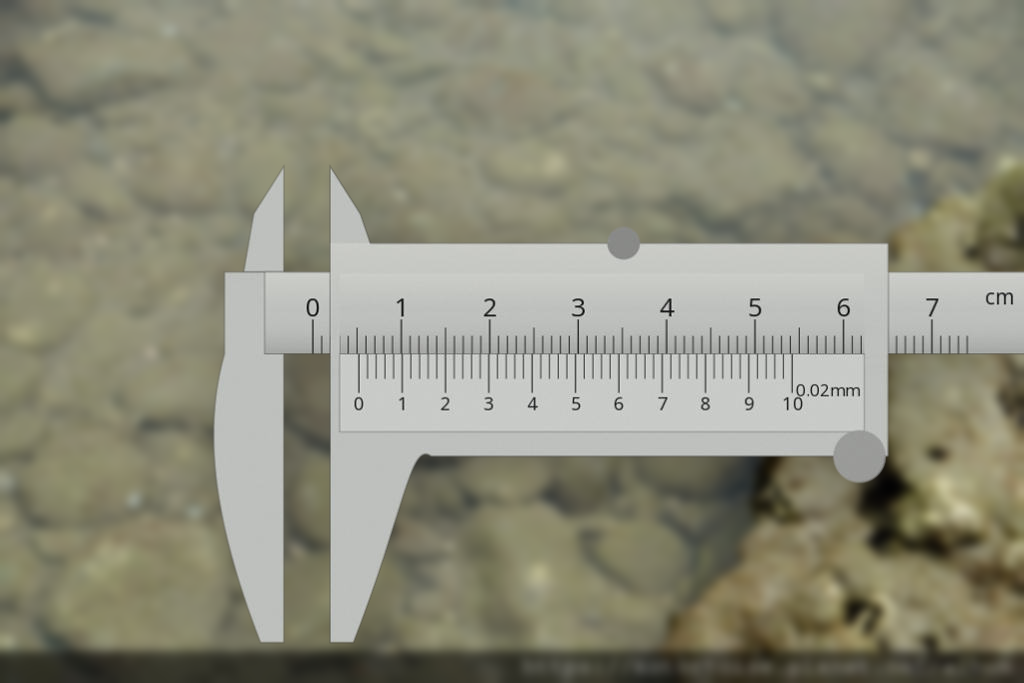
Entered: 5.2 mm
